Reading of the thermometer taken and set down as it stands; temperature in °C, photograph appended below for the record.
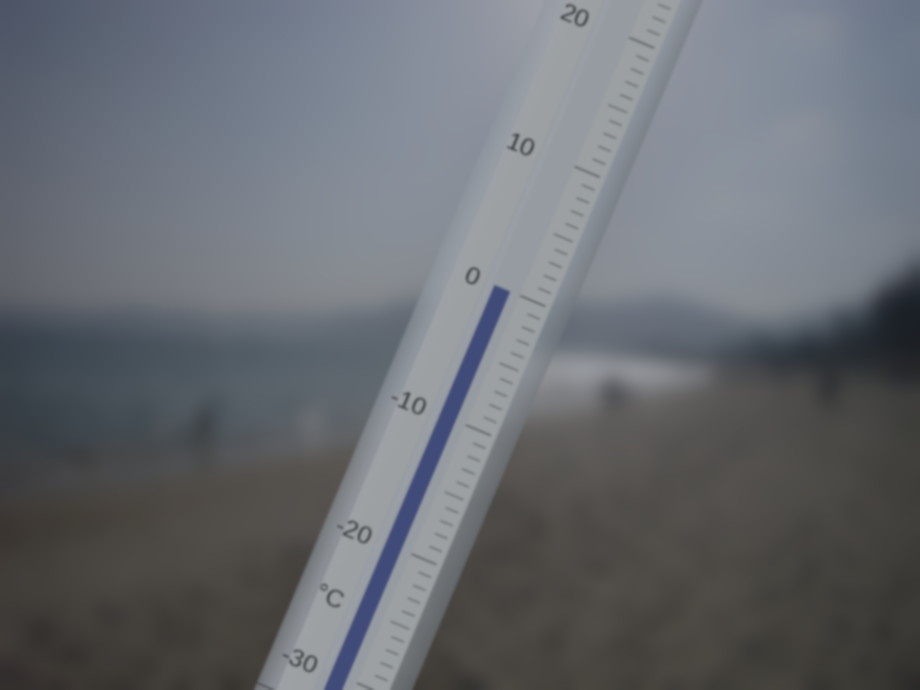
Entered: 0 °C
